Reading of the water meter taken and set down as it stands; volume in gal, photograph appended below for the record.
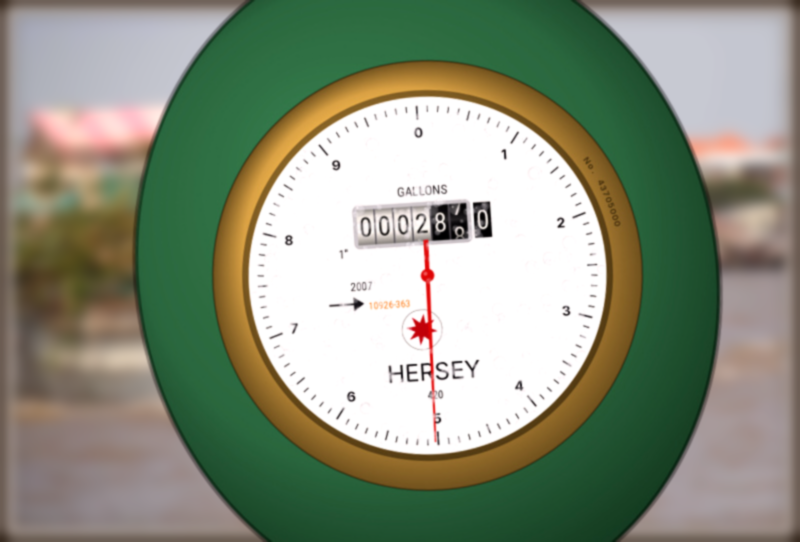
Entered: 2875.0 gal
